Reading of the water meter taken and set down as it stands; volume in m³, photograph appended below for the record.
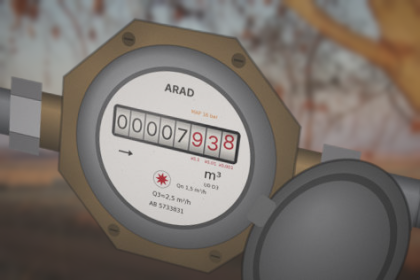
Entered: 7.938 m³
